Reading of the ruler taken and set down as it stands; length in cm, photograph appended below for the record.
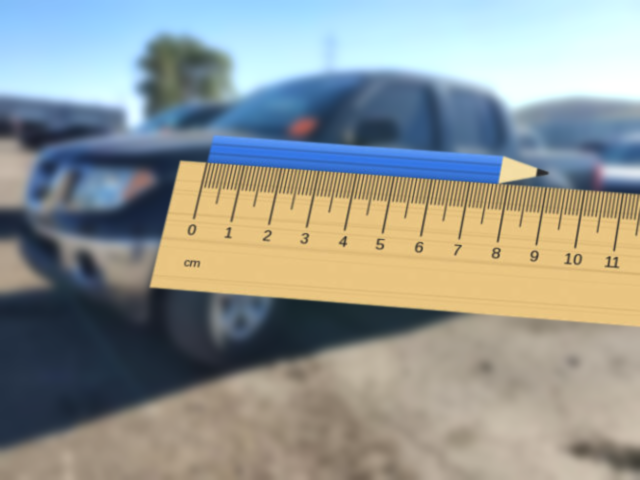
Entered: 9 cm
